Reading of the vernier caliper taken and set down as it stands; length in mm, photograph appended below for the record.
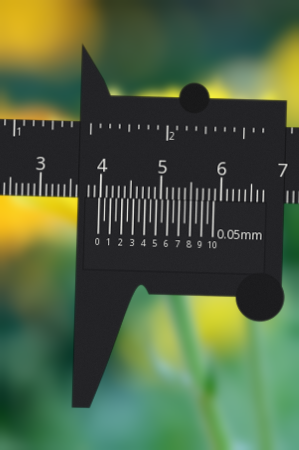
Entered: 39.8 mm
